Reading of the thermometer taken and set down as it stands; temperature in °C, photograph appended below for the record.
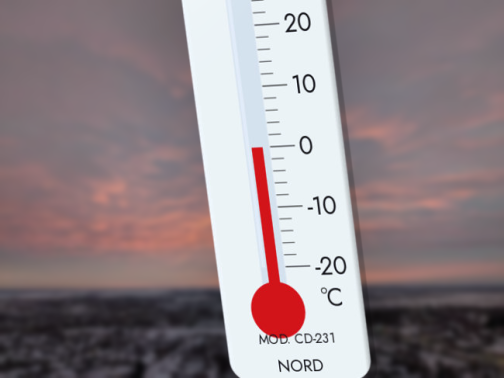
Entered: 0 °C
